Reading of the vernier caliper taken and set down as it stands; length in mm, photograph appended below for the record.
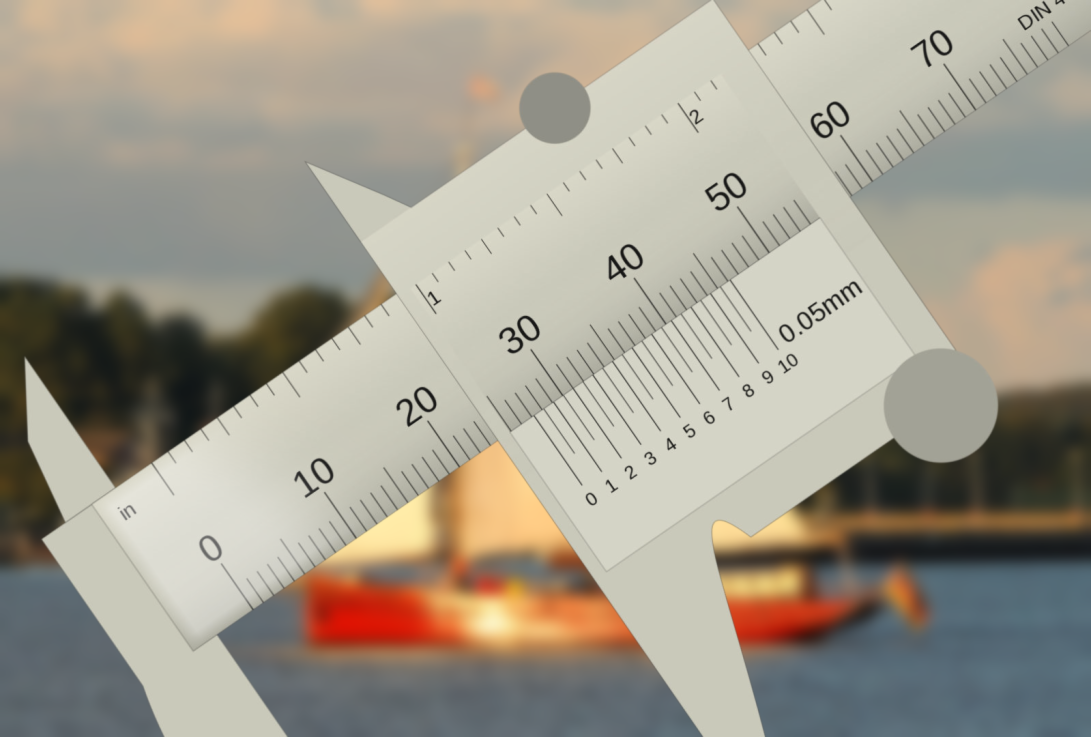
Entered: 27.2 mm
